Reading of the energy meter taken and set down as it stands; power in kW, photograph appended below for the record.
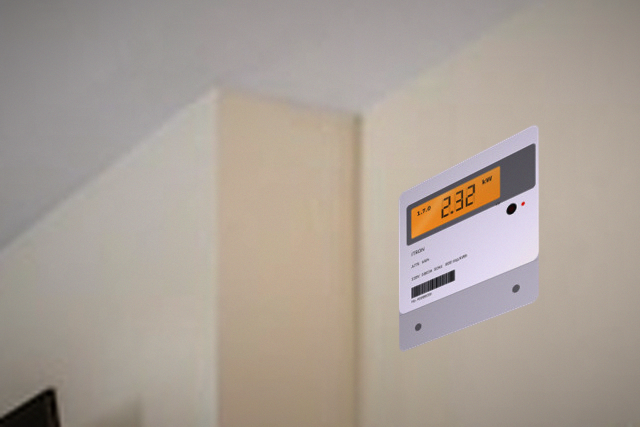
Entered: 2.32 kW
